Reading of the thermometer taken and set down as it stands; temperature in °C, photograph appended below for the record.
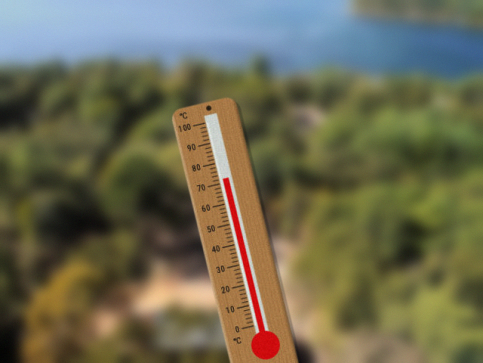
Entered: 72 °C
